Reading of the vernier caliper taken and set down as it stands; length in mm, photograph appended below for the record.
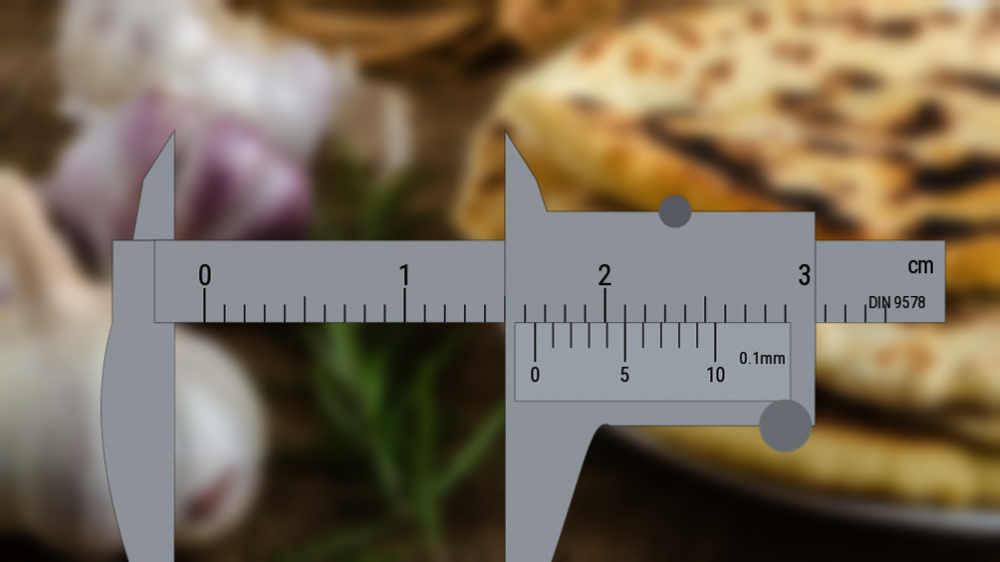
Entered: 16.5 mm
